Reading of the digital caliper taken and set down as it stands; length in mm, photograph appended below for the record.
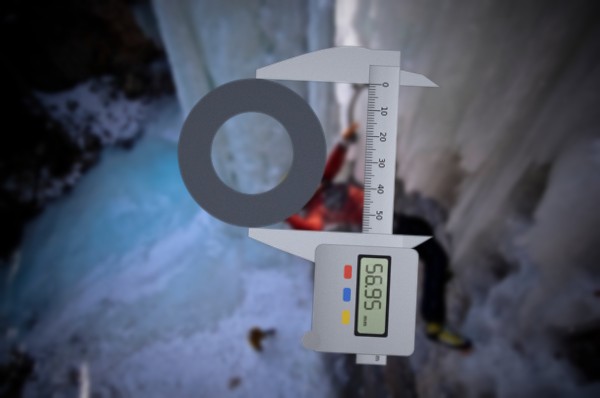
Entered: 56.95 mm
